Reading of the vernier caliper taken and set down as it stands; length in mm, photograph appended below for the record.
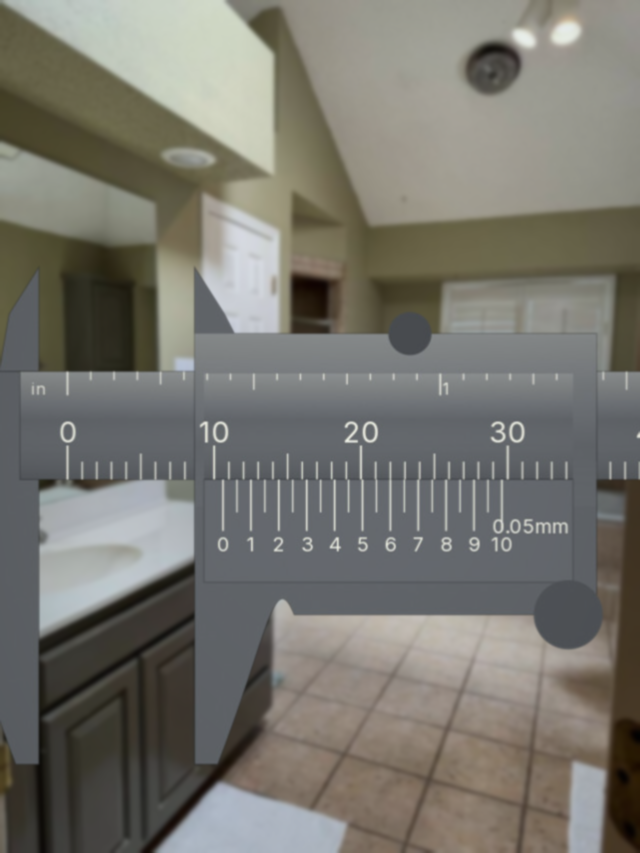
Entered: 10.6 mm
